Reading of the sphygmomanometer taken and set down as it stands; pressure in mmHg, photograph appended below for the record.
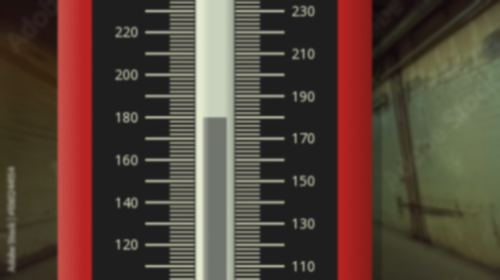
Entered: 180 mmHg
